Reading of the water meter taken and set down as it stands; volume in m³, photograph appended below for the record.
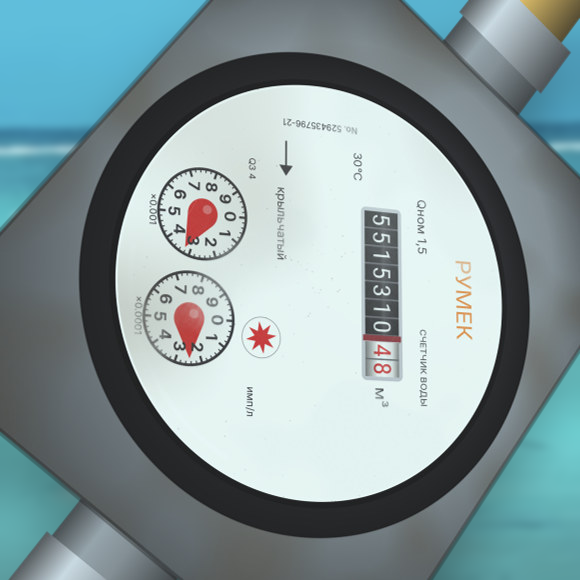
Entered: 5515310.4832 m³
